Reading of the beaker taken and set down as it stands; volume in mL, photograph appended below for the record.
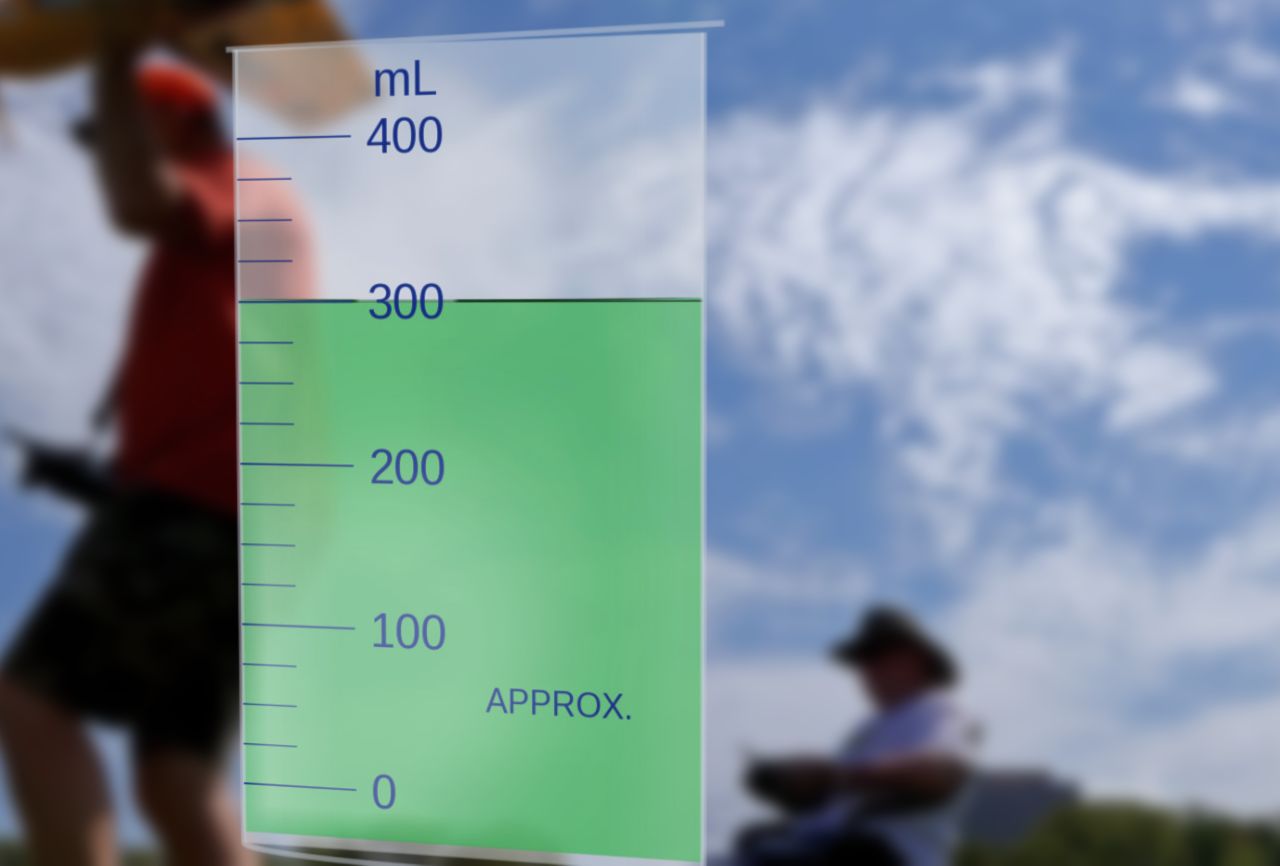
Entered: 300 mL
